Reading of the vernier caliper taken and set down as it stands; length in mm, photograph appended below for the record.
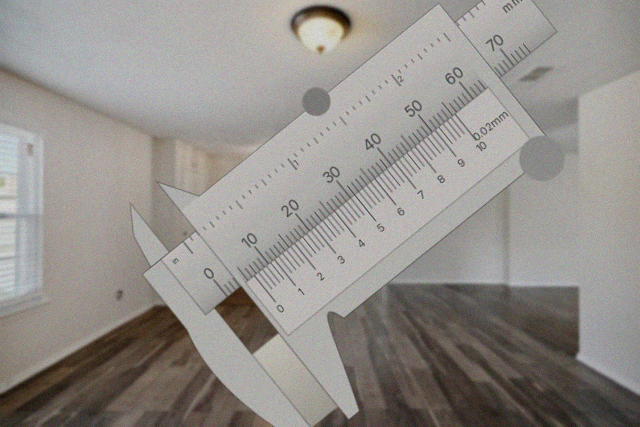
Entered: 6.5 mm
